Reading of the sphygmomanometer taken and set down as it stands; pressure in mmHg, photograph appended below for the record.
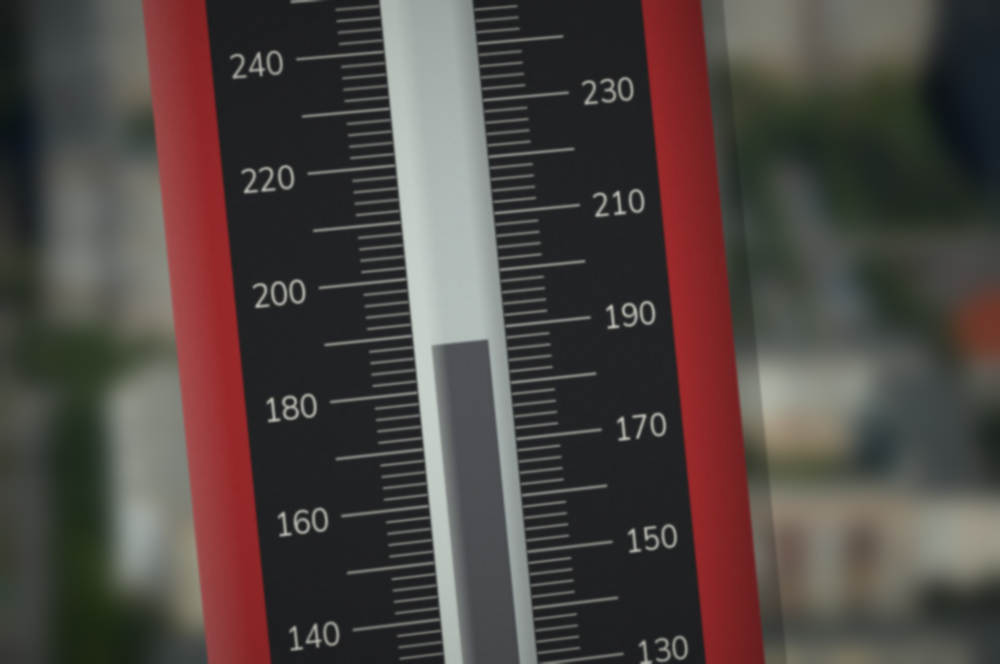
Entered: 188 mmHg
